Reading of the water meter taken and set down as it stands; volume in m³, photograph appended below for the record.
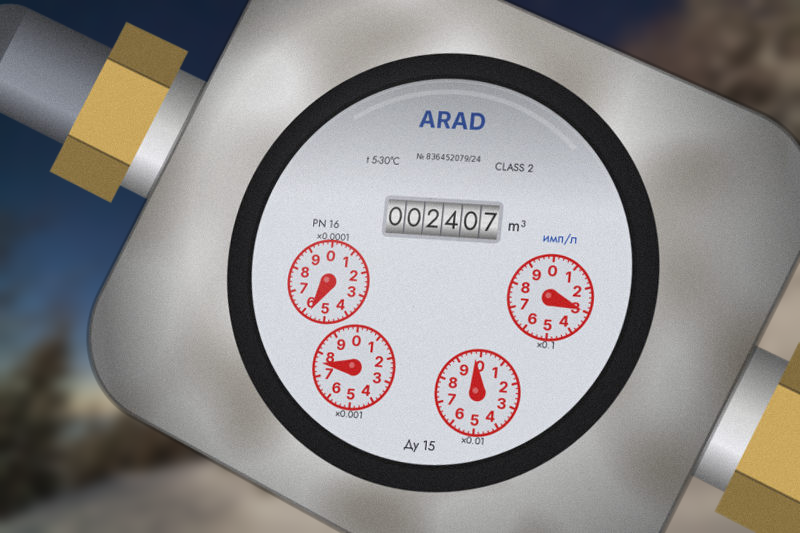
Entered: 2407.2975 m³
